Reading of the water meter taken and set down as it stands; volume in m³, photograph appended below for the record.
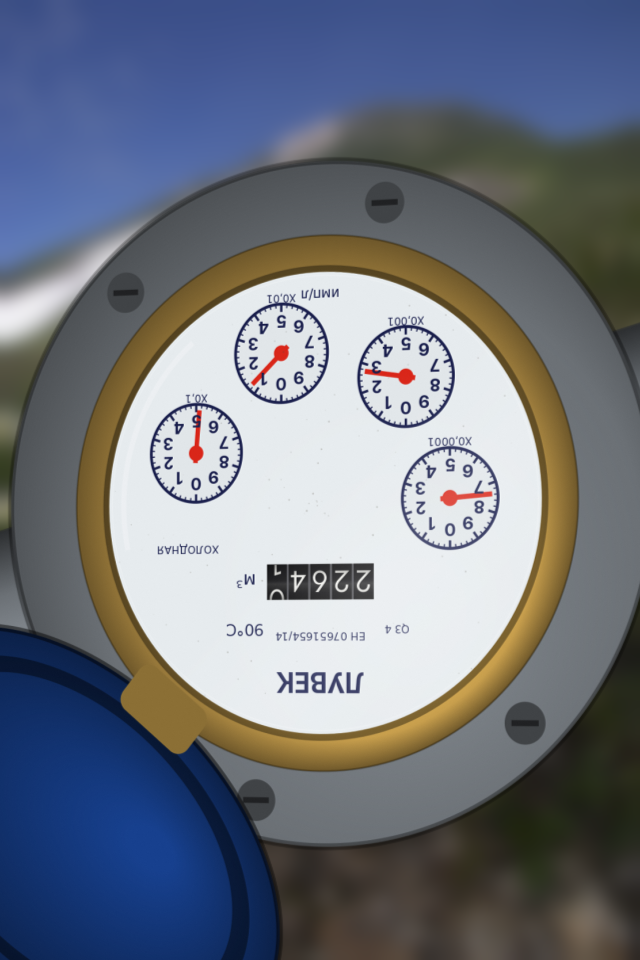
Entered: 22640.5127 m³
